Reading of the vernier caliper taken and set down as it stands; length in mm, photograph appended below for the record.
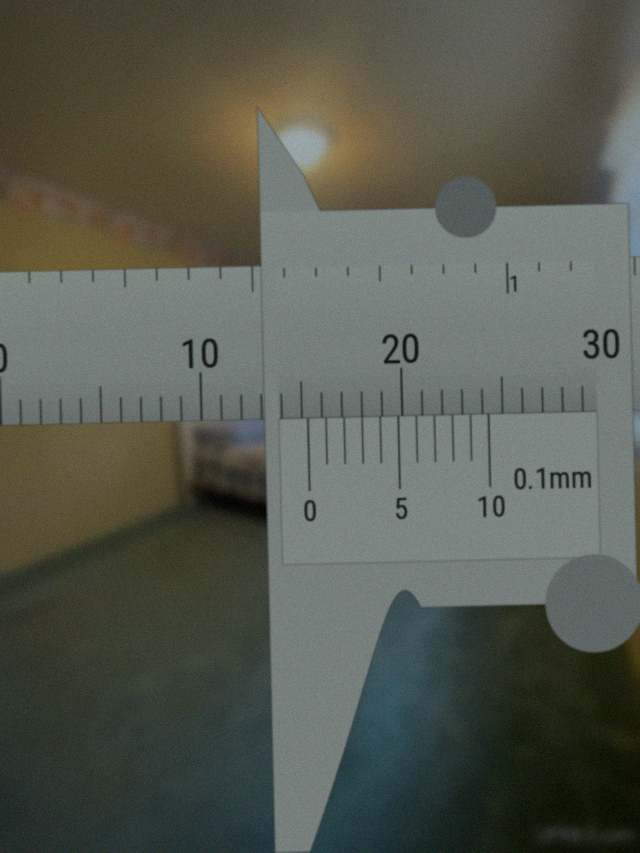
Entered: 15.3 mm
